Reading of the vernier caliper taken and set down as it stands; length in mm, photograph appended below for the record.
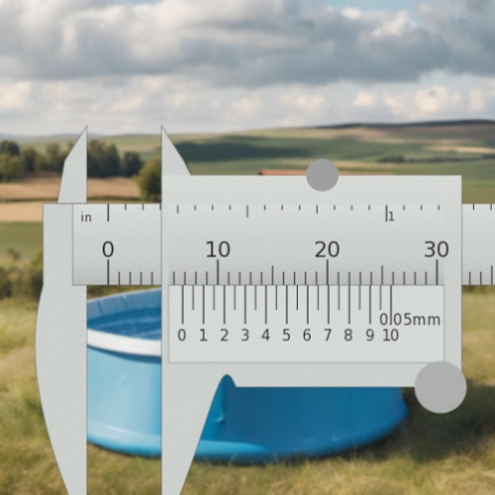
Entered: 6.8 mm
